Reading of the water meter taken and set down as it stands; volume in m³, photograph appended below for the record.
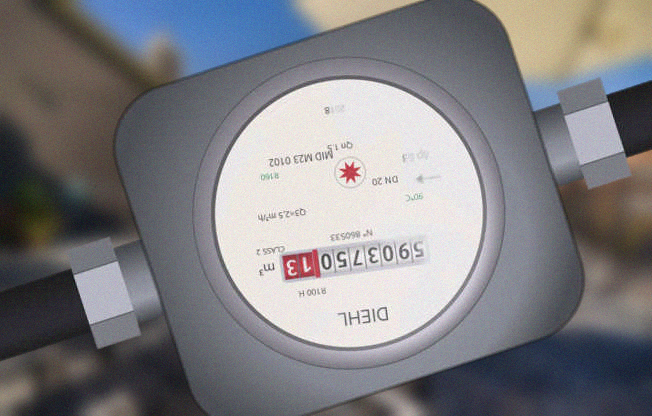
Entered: 5903750.13 m³
